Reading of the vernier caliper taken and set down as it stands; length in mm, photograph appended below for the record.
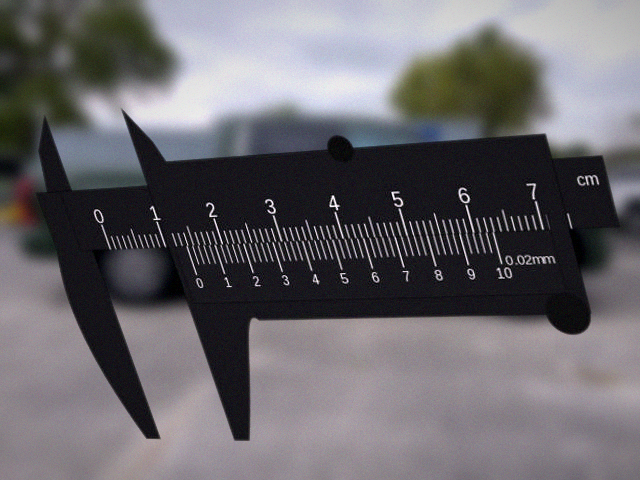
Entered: 13.8 mm
